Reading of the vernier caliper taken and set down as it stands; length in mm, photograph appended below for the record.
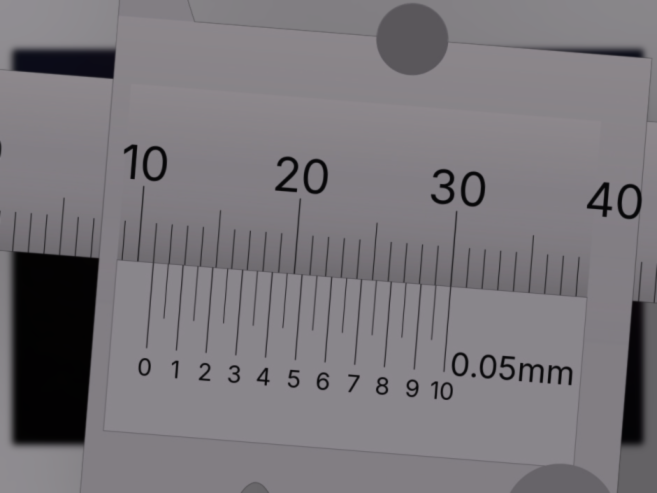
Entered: 11.0 mm
